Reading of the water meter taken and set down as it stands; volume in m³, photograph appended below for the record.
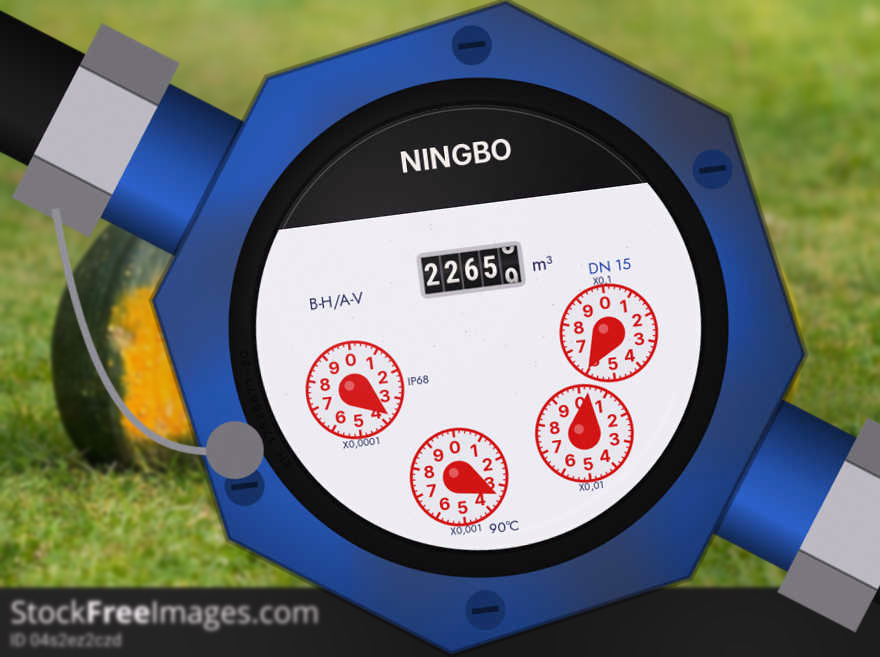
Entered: 22658.6033 m³
